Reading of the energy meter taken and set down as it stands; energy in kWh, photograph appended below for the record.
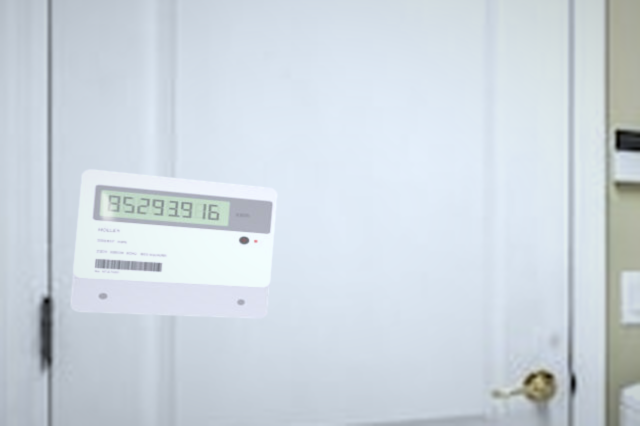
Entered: 85293.916 kWh
